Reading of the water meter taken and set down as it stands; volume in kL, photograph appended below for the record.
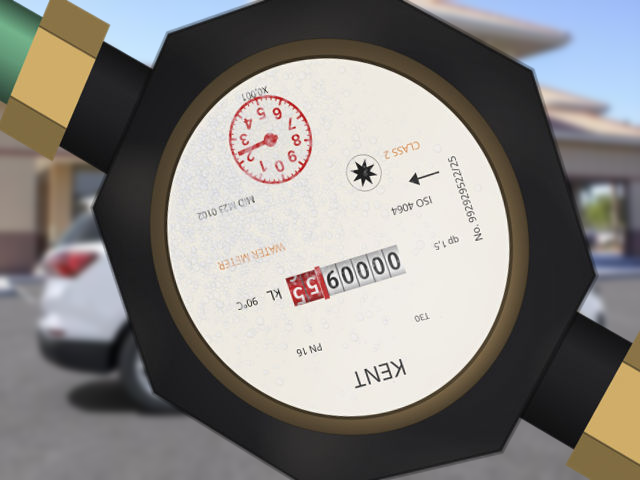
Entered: 9.552 kL
